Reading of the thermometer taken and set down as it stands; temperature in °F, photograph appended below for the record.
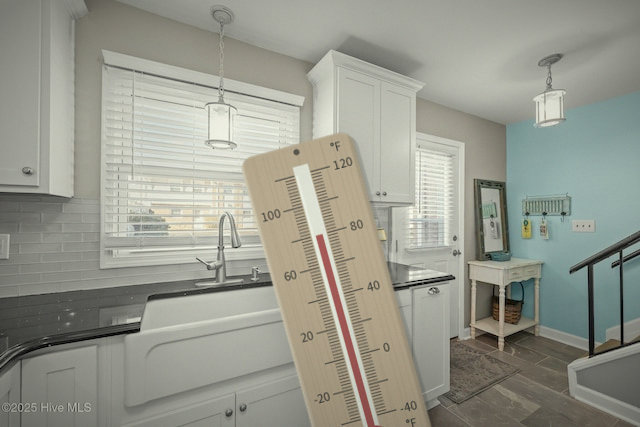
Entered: 80 °F
